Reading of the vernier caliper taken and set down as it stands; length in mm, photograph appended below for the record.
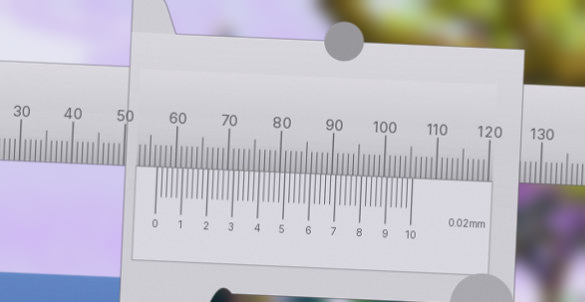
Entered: 56.5 mm
